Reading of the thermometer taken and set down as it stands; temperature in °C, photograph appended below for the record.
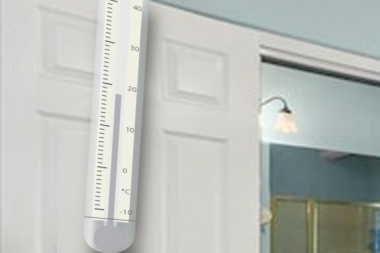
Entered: 18 °C
